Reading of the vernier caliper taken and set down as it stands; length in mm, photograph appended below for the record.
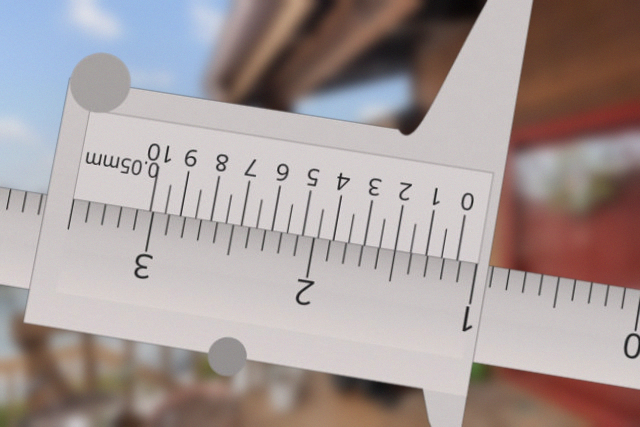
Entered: 11.2 mm
